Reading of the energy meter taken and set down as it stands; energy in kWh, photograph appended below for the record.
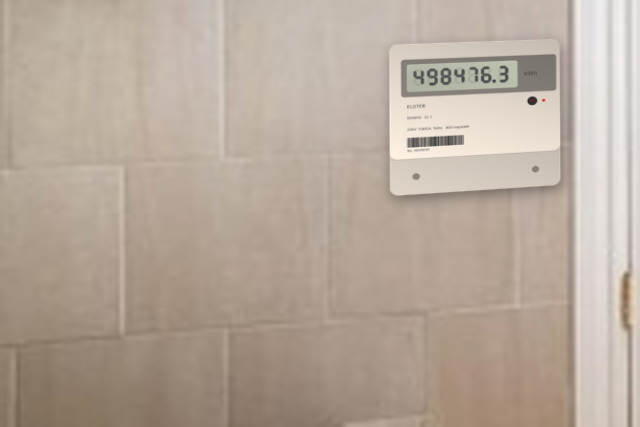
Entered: 498476.3 kWh
